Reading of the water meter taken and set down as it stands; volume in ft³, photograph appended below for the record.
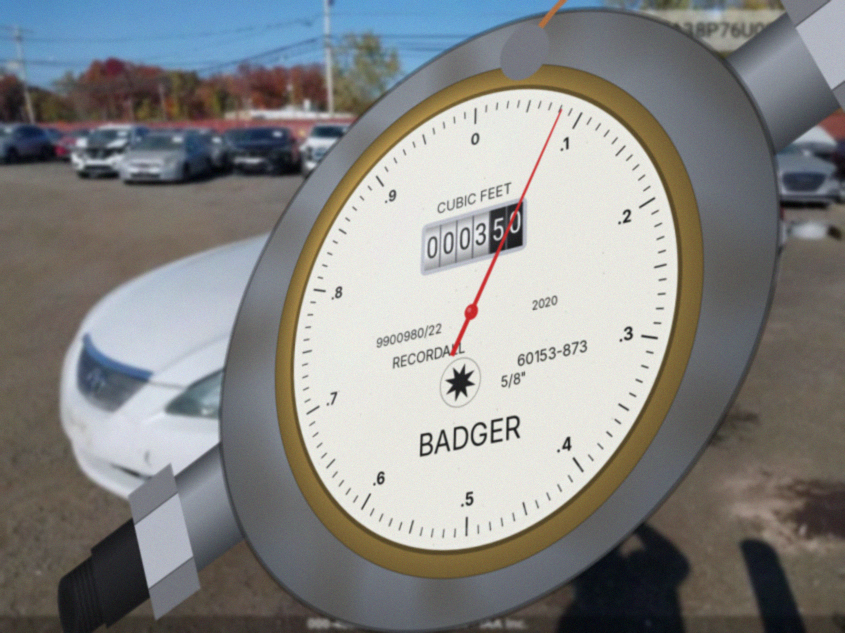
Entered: 350.08 ft³
